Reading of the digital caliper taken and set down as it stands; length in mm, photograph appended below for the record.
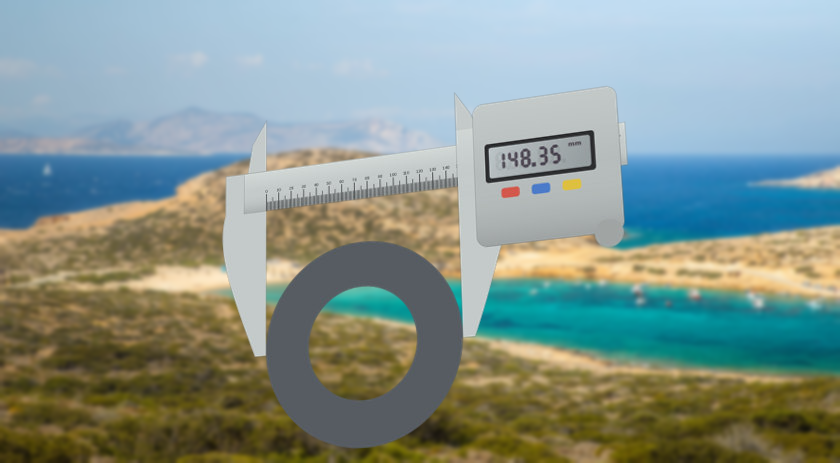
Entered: 148.35 mm
